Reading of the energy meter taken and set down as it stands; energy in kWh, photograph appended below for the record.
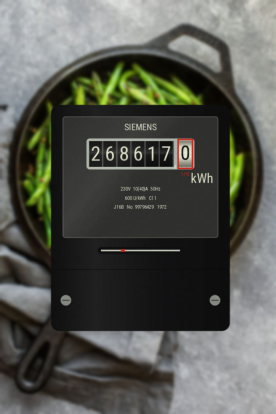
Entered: 268617.0 kWh
